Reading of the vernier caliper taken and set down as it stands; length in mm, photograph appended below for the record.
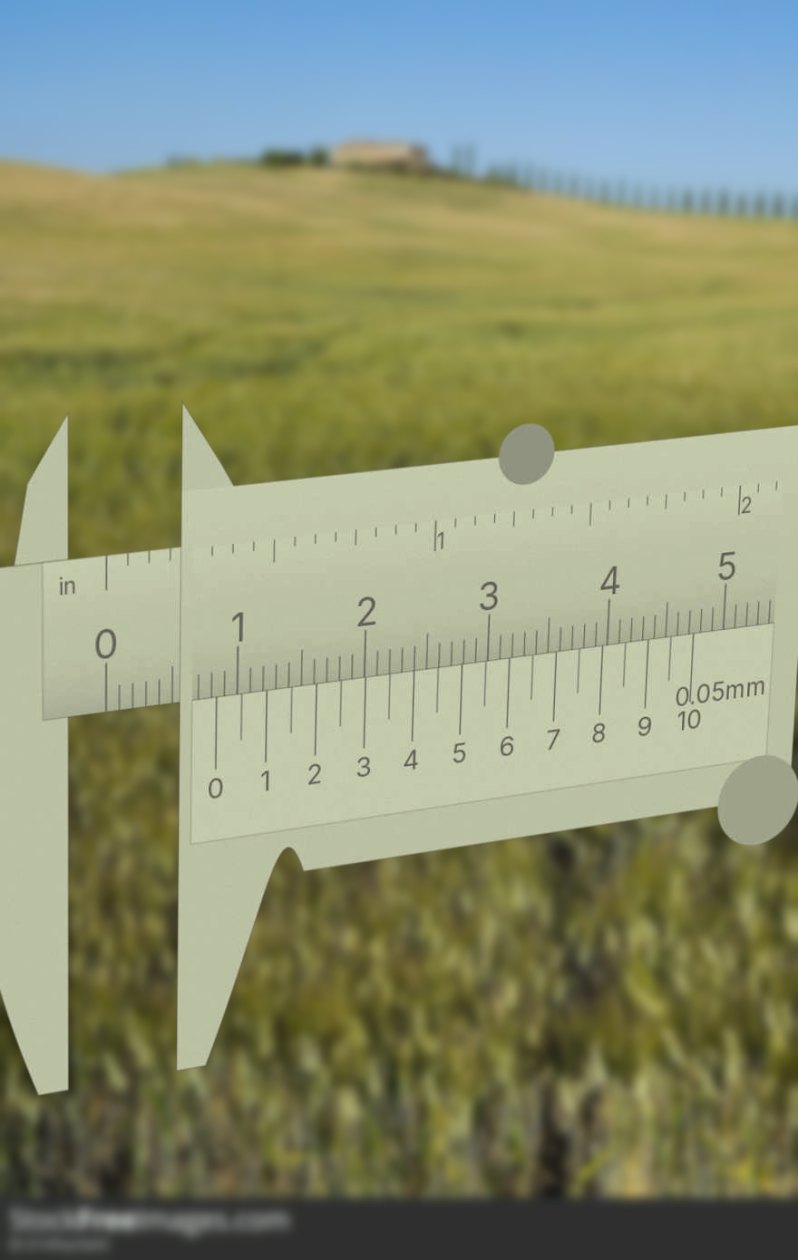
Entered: 8.4 mm
